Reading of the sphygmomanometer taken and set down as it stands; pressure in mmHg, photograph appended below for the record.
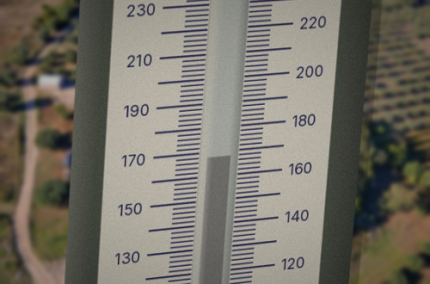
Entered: 168 mmHg
